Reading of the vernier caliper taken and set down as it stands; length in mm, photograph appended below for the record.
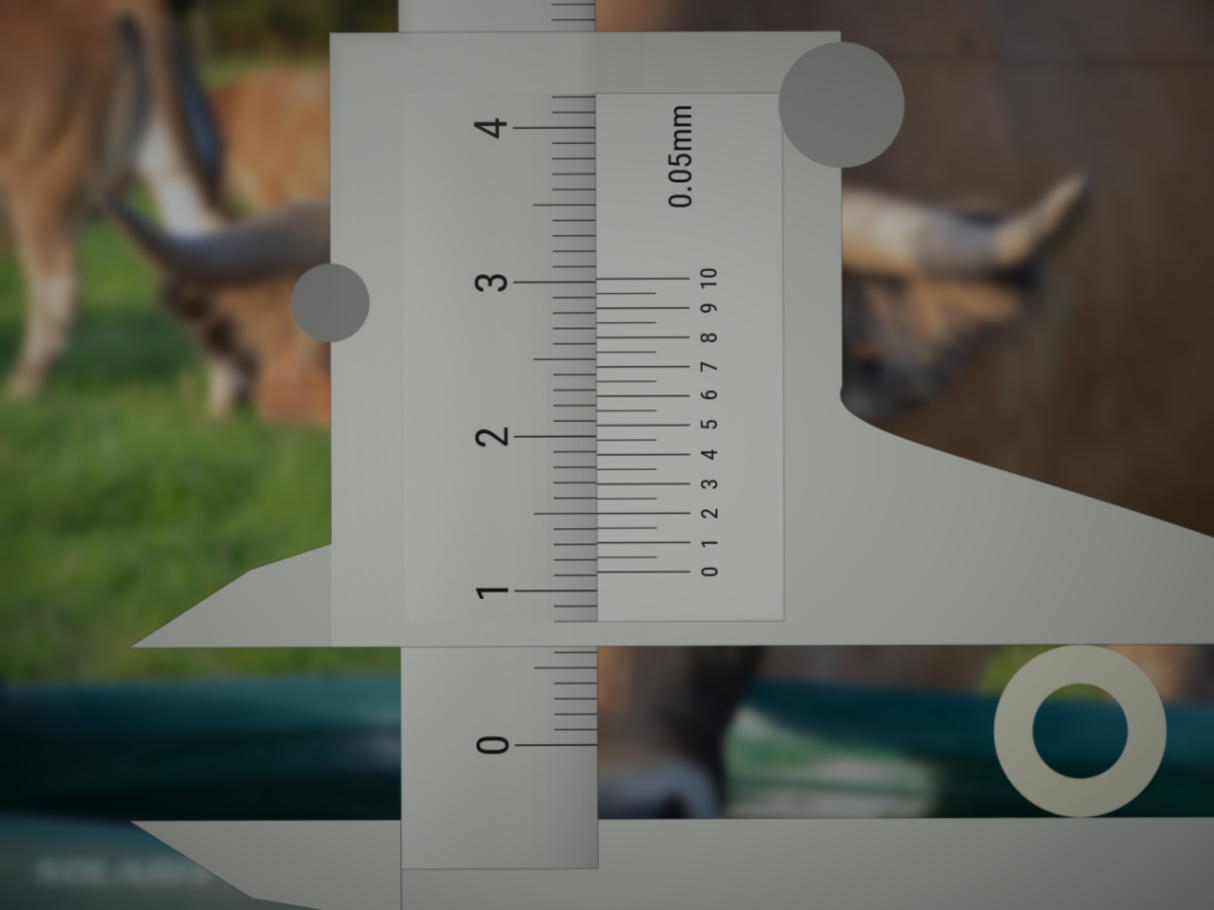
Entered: 11.2 mm
